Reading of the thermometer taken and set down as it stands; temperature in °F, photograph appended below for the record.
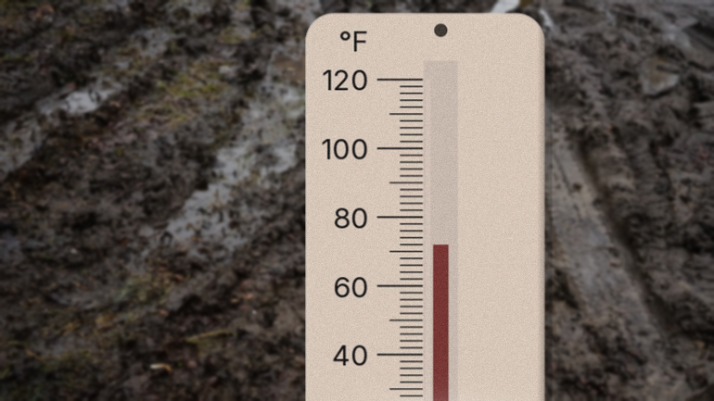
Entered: 72 °F
